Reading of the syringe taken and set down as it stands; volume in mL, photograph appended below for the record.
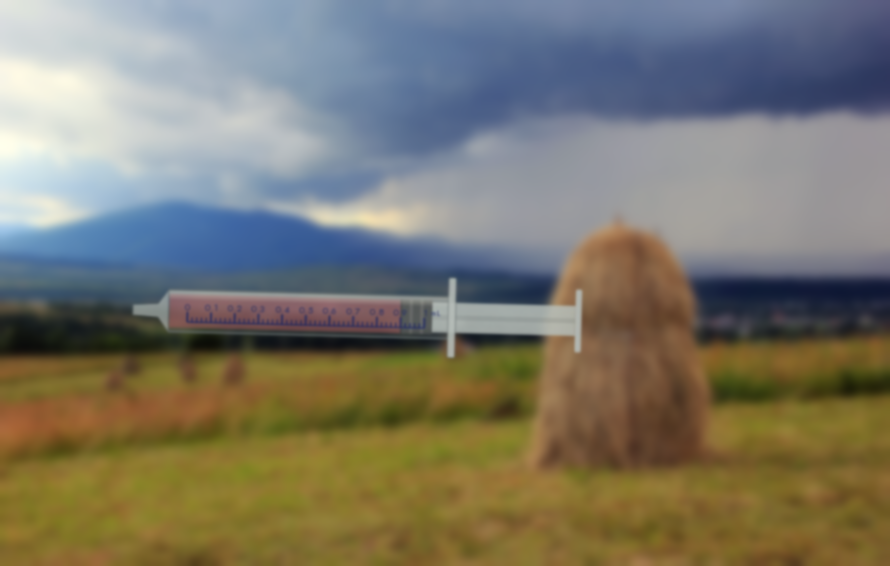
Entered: 0.9 mL
